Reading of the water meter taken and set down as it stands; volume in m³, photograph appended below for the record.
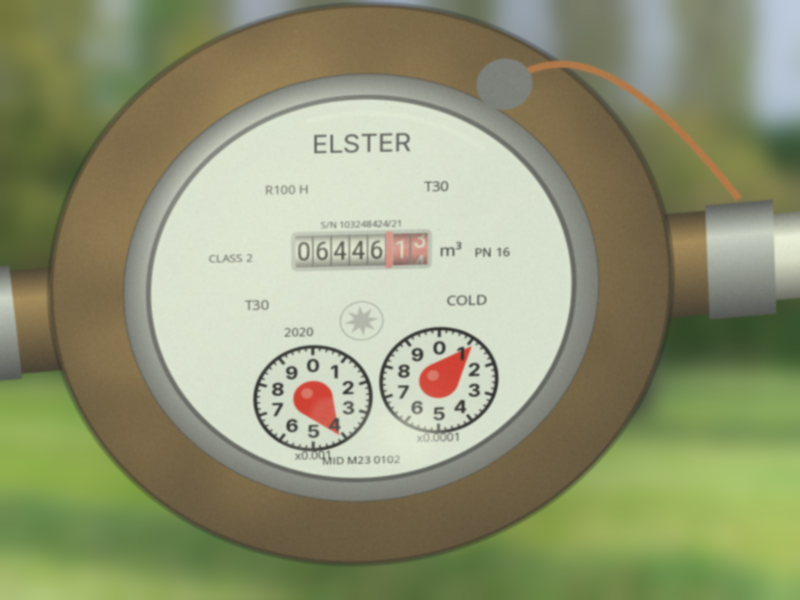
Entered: 6446.1341 m³
